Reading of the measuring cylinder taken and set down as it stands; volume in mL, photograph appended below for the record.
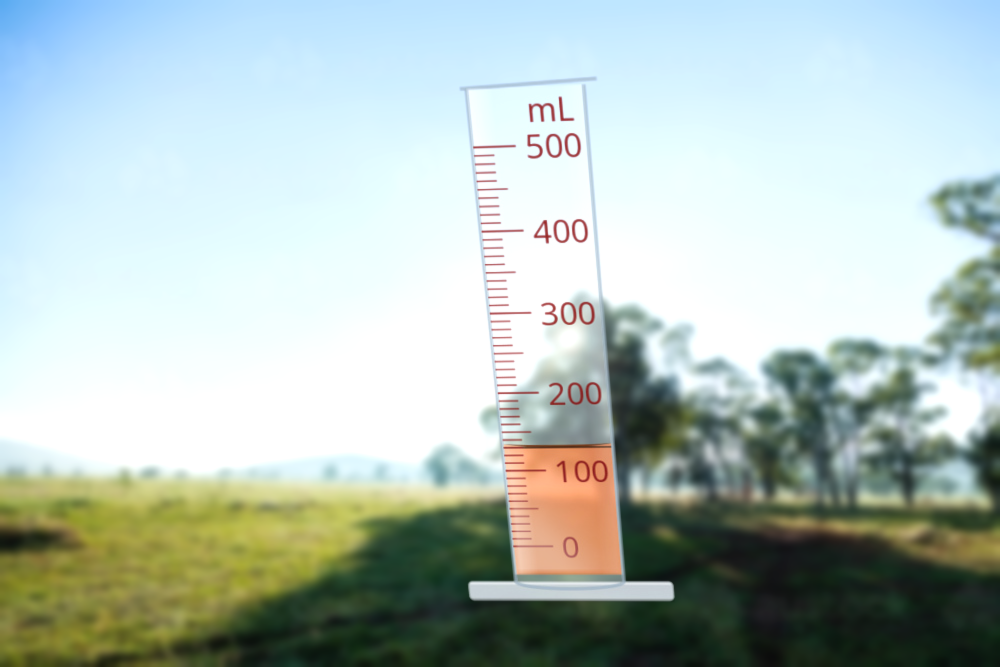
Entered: 130 mL
